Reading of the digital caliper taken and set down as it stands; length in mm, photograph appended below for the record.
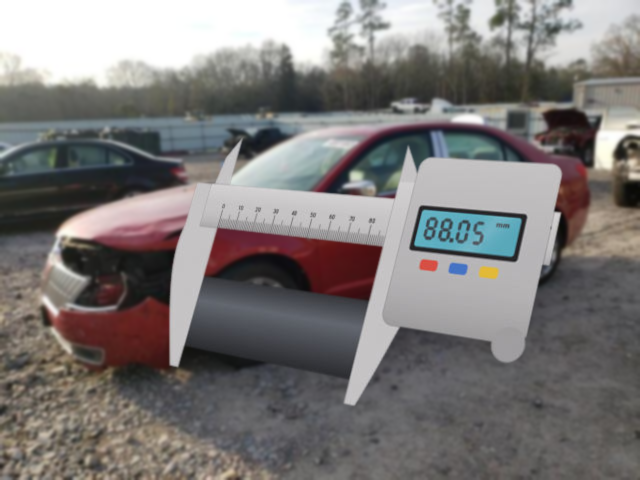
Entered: 88.05 mm
